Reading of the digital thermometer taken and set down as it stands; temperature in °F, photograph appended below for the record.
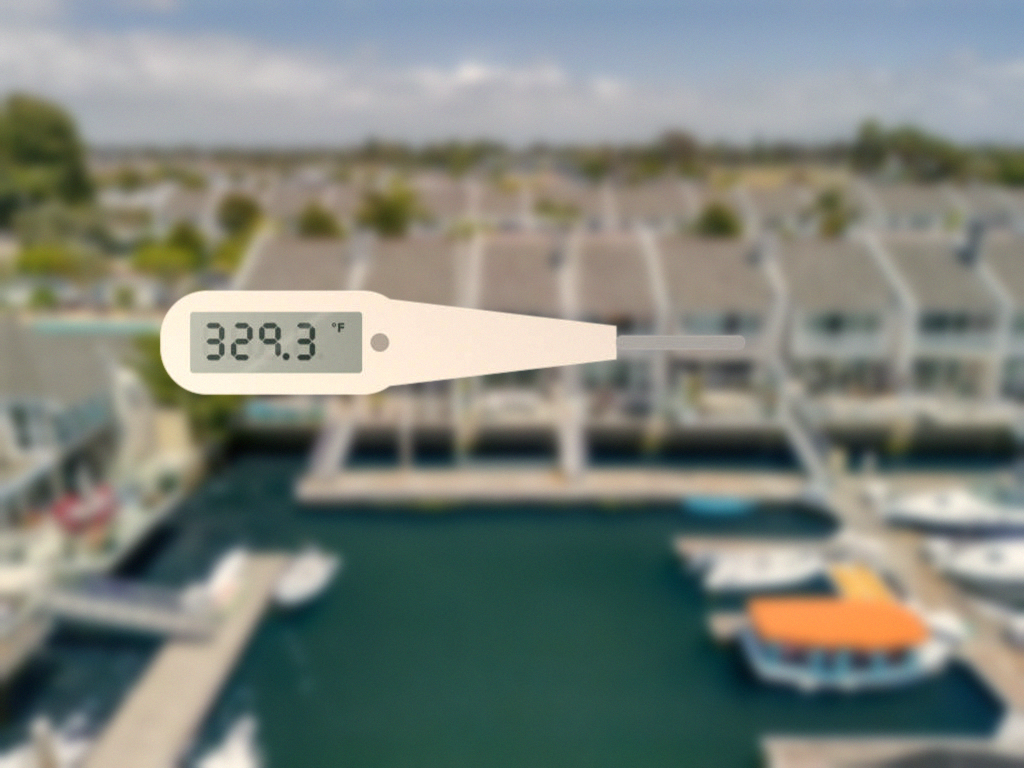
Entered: 329.3 °F
